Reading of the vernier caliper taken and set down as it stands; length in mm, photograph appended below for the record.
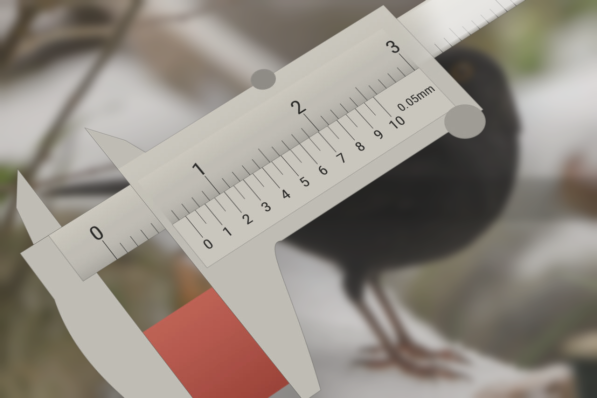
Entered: 6.6 mm
